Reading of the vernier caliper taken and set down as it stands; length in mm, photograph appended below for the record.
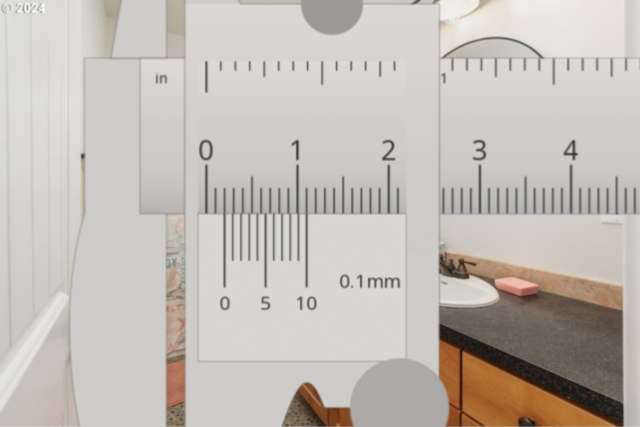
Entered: 2.0 mm
